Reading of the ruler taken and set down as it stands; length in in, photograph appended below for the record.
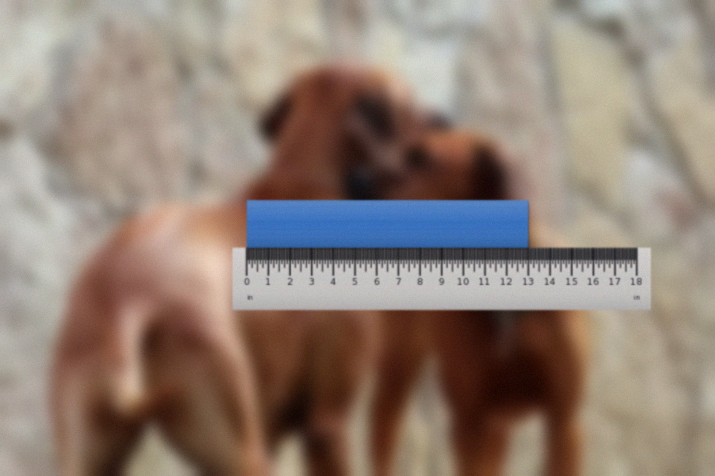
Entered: 13 in
